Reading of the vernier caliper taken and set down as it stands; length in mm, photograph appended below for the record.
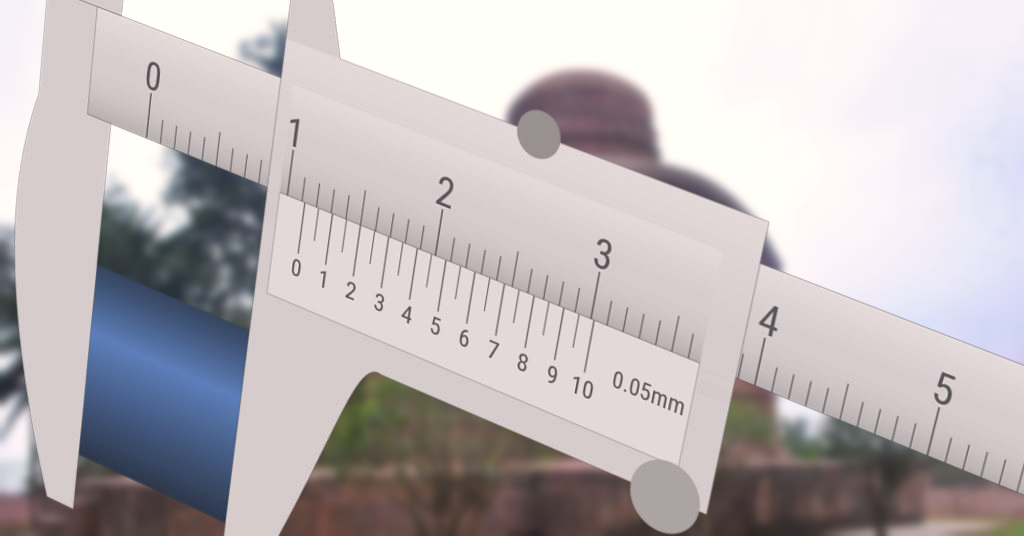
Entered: 11.2 mm
